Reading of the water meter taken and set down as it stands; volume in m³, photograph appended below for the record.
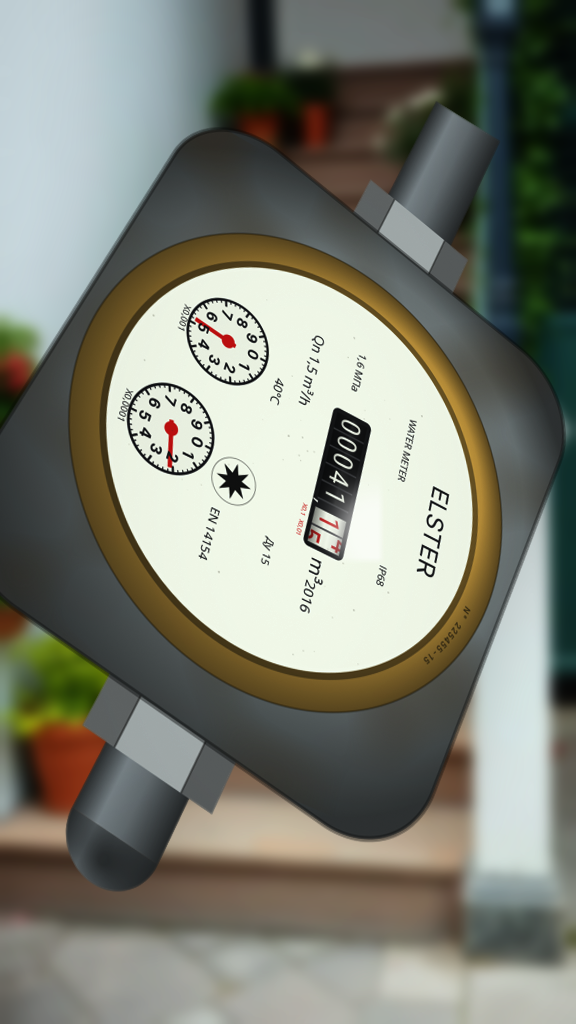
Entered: 41.1452 m³
